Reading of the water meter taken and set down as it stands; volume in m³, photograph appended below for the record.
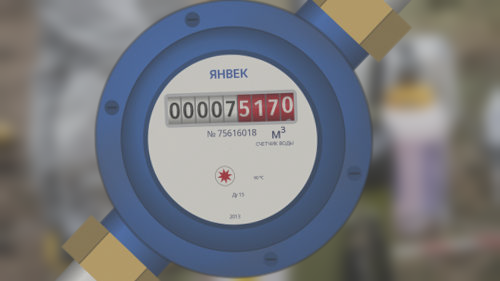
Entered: 7.5170 m³
